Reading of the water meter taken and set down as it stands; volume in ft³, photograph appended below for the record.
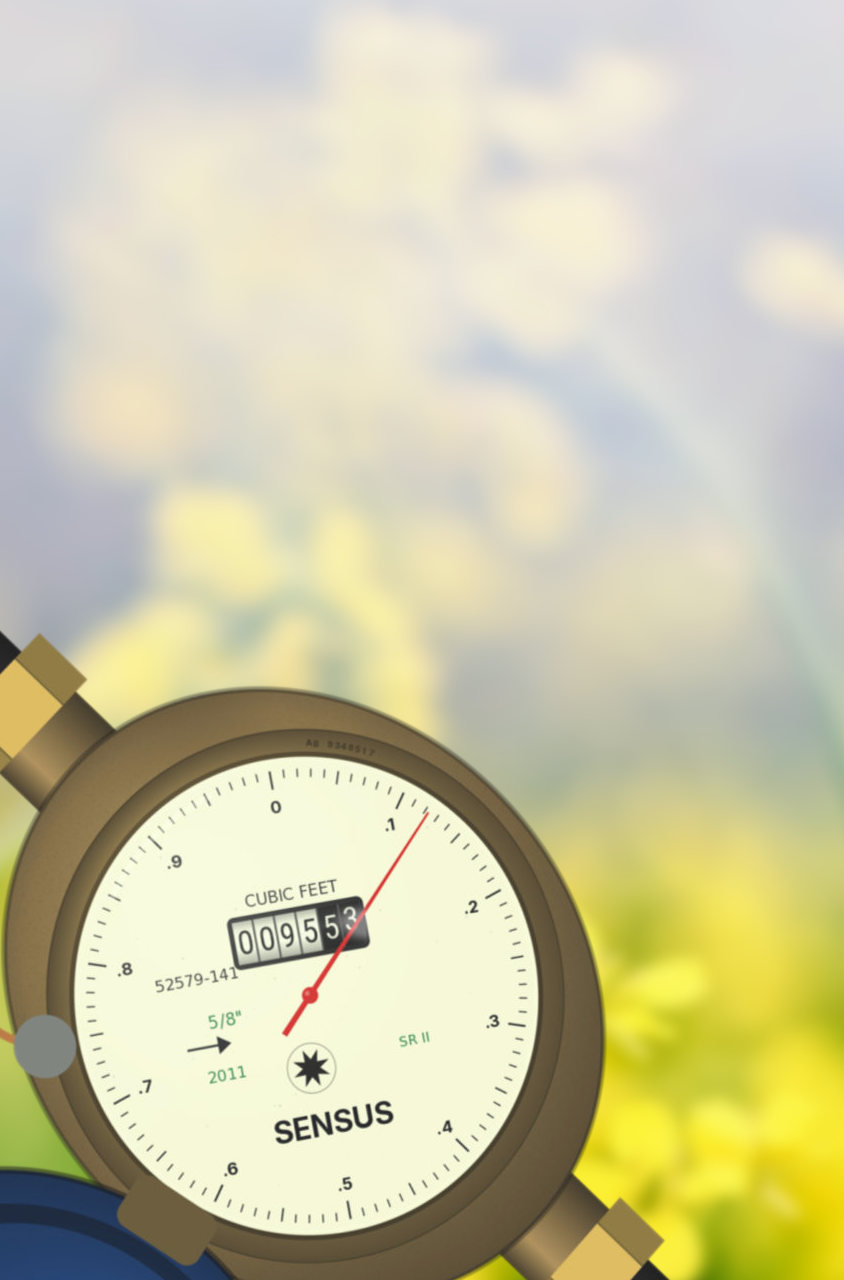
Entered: 9553.12 ft³
